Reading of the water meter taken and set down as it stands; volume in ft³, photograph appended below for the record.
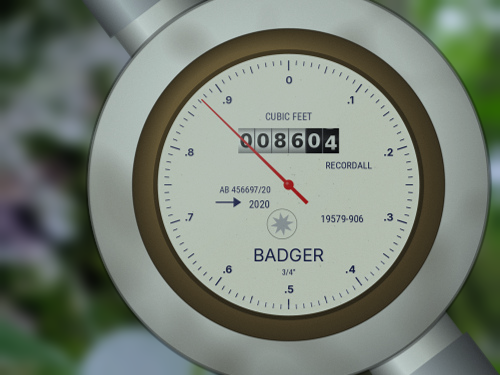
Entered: 8603.87 ft³
